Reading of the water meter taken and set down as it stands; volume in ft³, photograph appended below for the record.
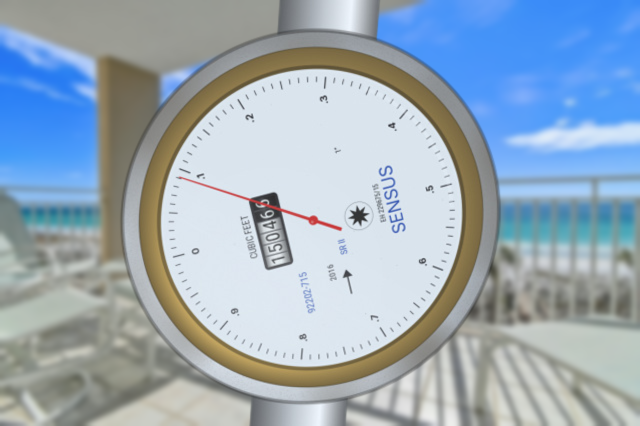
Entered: 150466.09 ft³
